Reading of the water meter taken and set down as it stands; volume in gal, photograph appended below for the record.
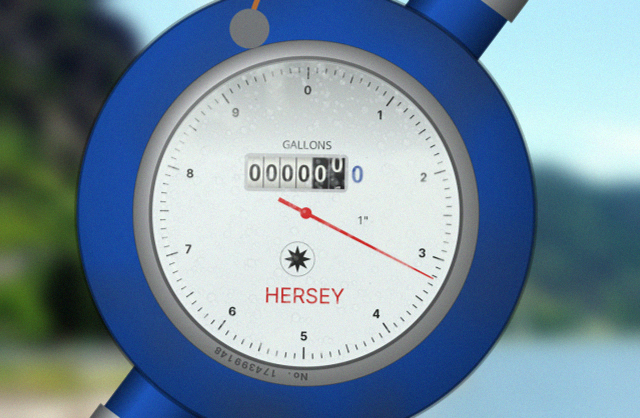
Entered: 3.2 gal
